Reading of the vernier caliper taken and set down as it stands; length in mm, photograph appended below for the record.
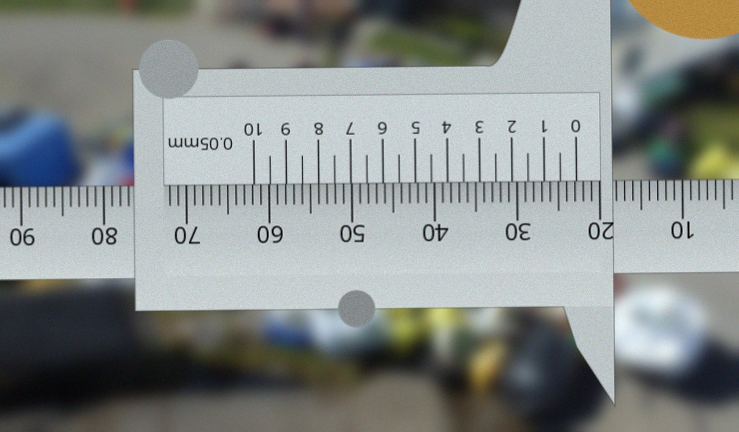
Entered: 22.8 mm
